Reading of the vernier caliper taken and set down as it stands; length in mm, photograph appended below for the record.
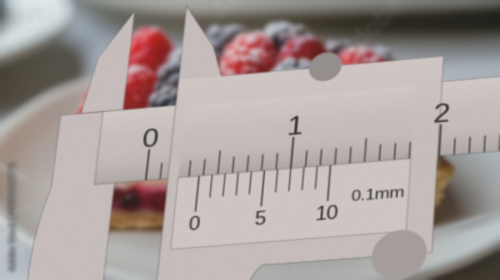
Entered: 3.7 mm
